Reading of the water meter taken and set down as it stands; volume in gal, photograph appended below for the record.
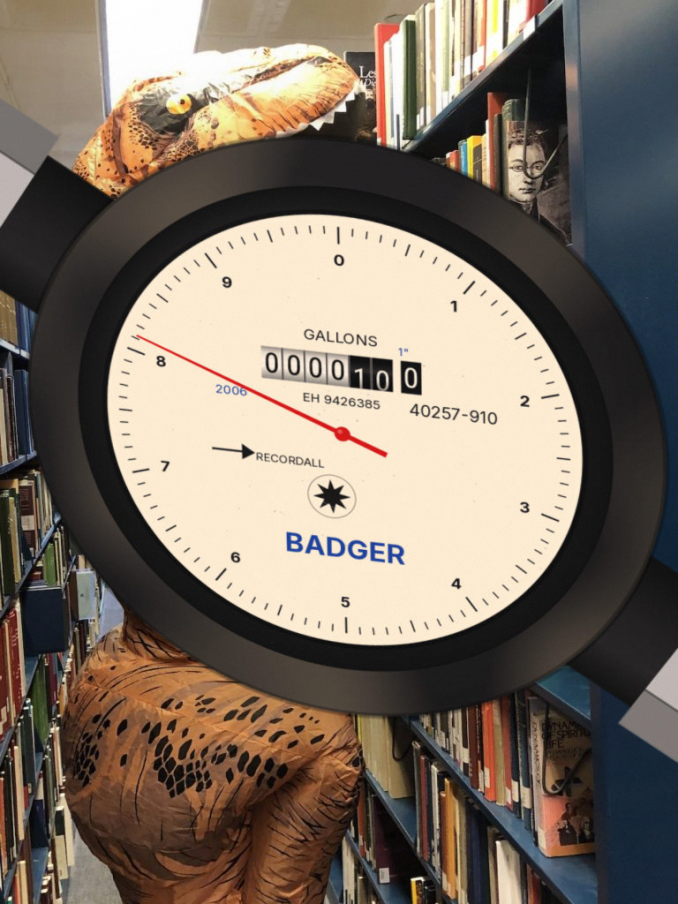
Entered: 98.1 gal
